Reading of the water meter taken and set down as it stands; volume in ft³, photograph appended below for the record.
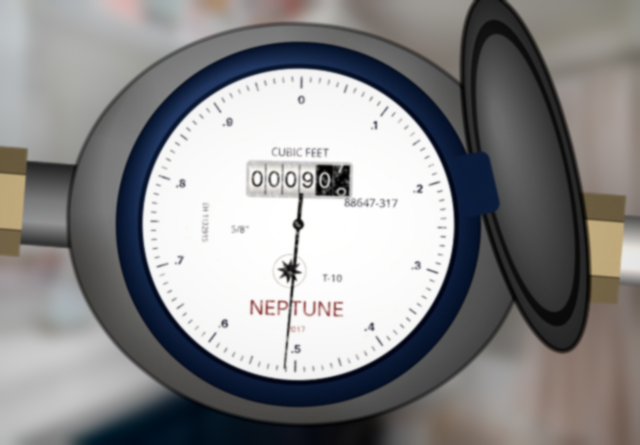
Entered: 907.51 ft³
